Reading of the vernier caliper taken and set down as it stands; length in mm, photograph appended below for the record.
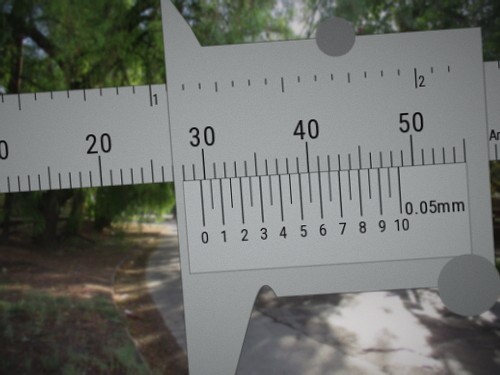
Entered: 29.6 mm
